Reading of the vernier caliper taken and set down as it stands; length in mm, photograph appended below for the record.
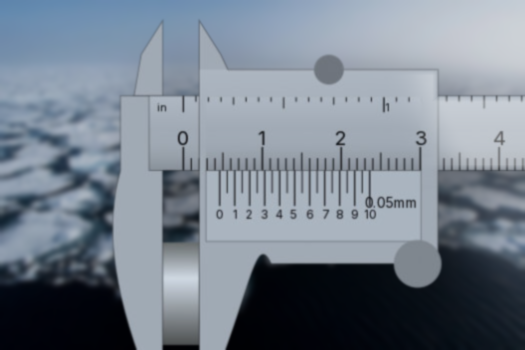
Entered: 4.6 mm
